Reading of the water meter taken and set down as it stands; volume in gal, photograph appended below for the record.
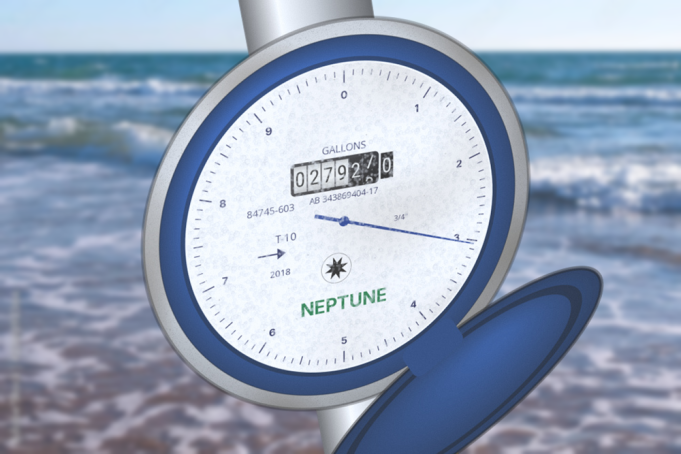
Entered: 279273.0 gal
